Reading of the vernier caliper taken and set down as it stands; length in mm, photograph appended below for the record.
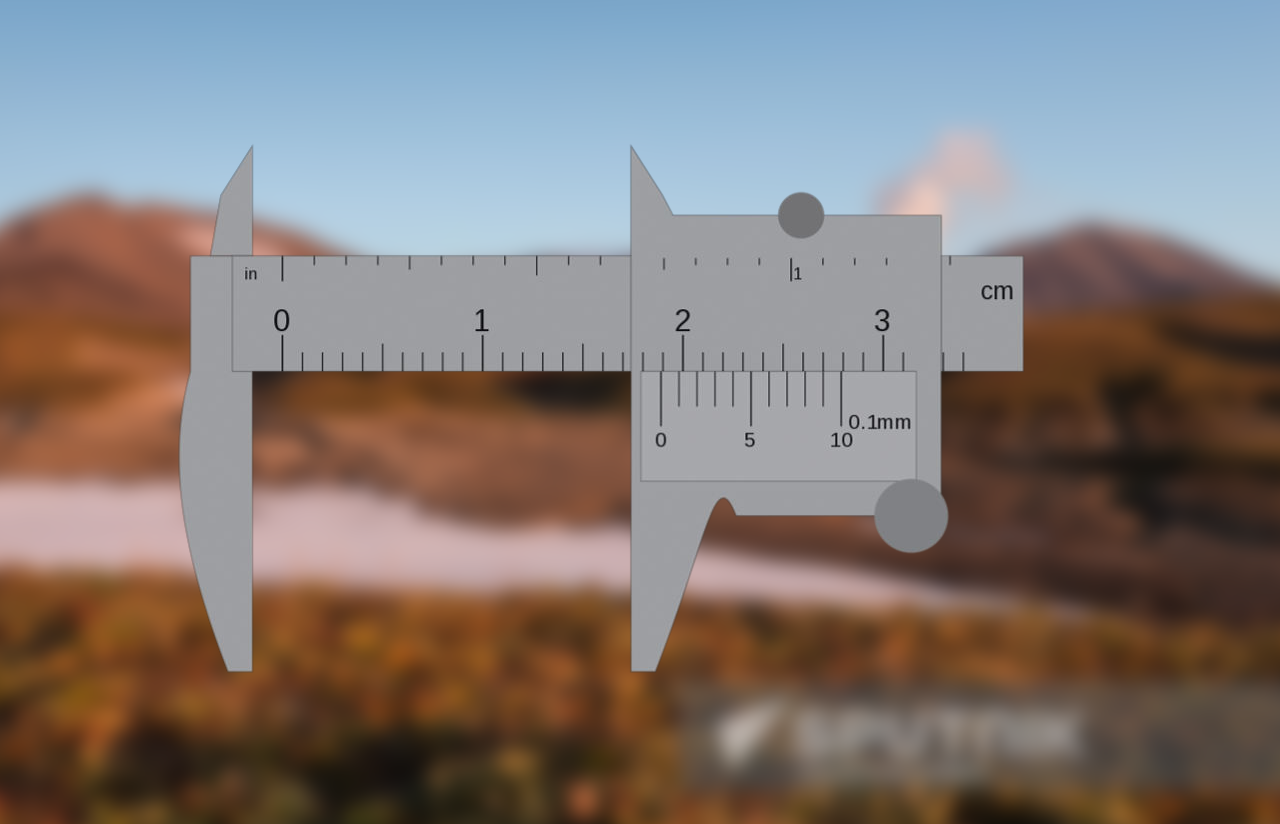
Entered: 18.9 mm
